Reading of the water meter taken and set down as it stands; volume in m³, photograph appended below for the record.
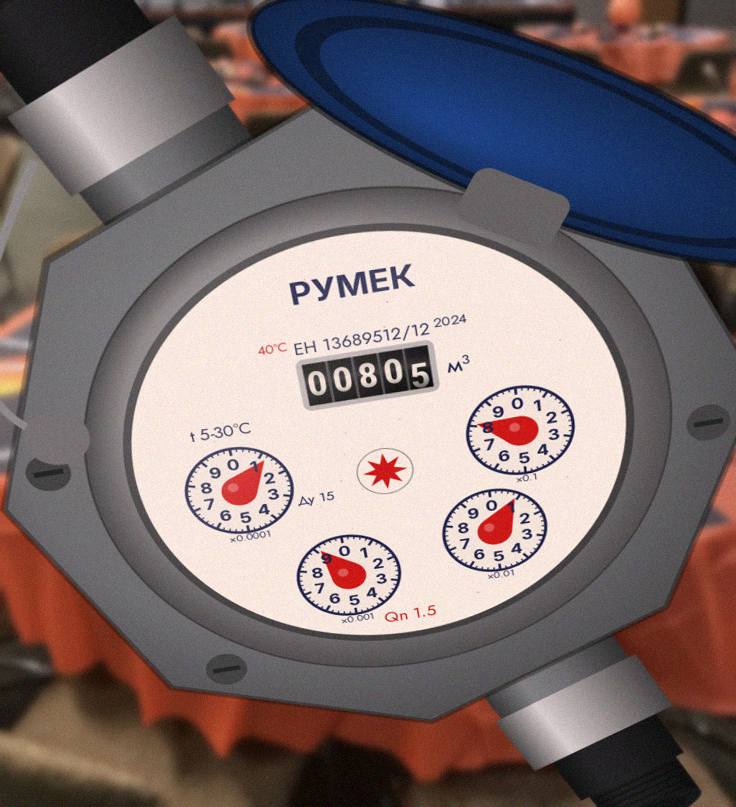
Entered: 804.8091 m³
